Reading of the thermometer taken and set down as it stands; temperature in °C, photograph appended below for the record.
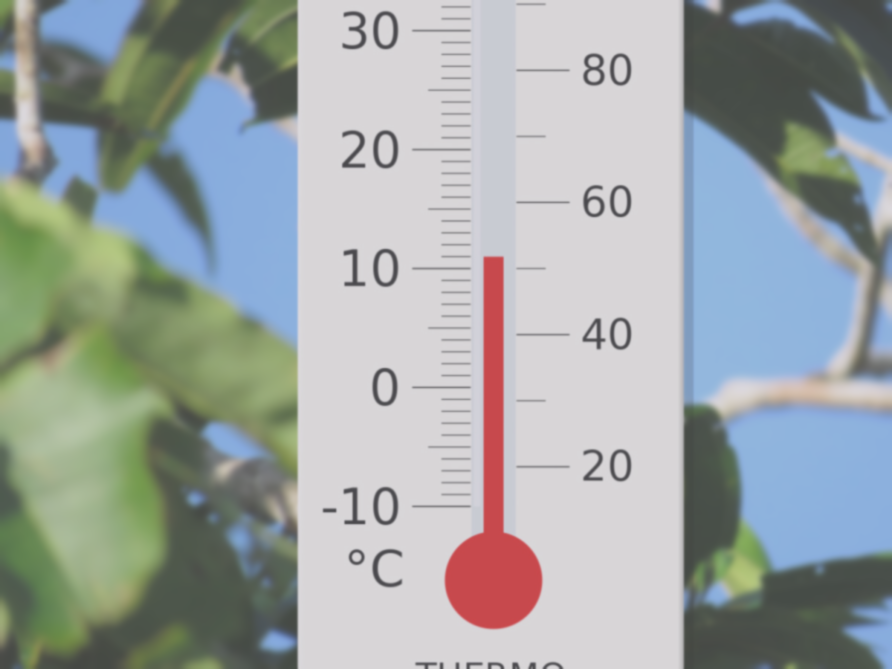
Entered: 11 °C
